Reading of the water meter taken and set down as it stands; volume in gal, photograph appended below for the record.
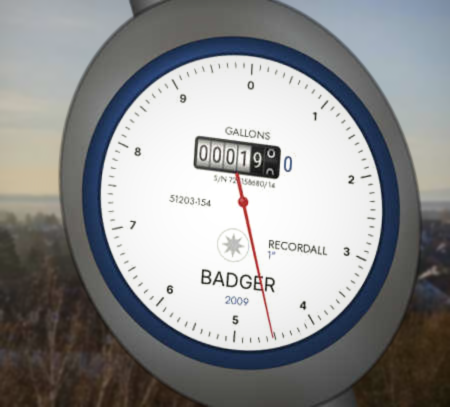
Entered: 1984.5 gal
